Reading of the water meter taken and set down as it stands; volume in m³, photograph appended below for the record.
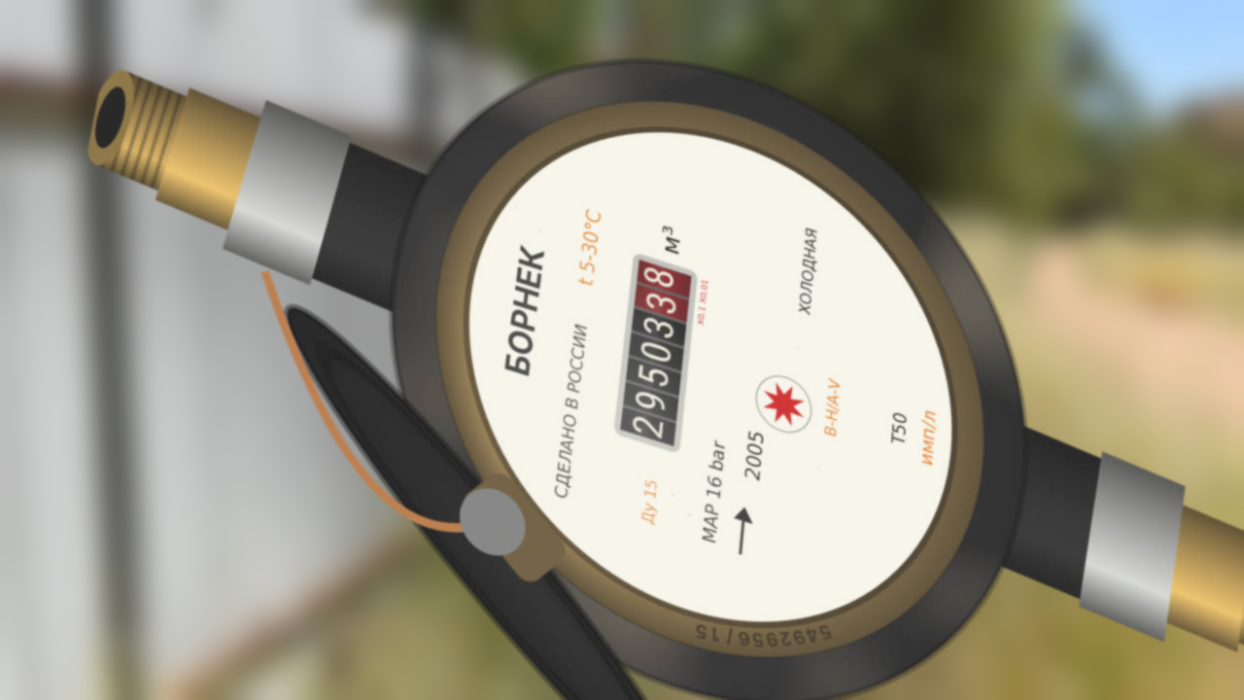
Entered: 29503.38 m³
